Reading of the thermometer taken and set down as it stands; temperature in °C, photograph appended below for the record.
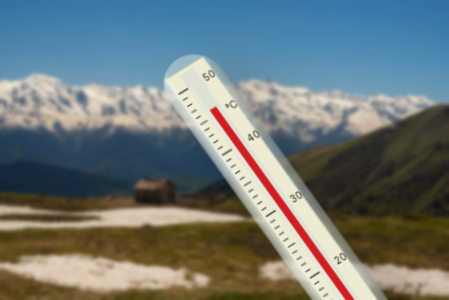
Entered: 46 °C
